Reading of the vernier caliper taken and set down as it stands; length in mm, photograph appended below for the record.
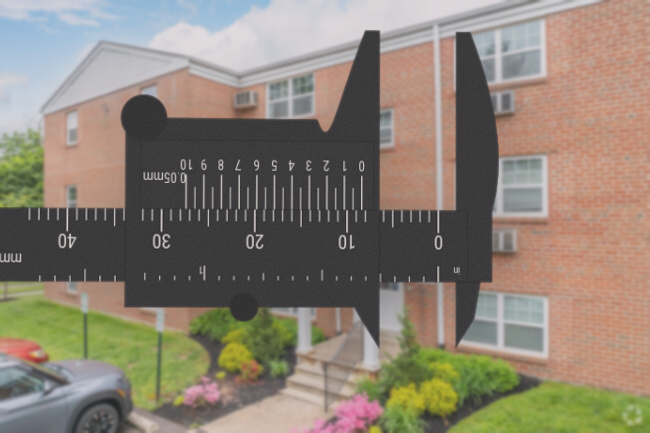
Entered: 8.4 mm
